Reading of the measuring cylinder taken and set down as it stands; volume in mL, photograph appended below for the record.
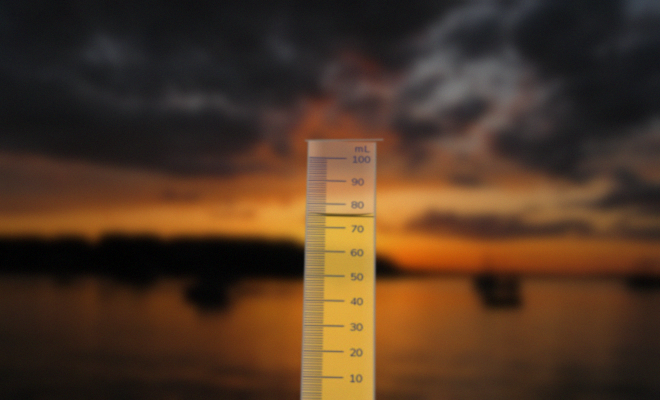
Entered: 75 mL
